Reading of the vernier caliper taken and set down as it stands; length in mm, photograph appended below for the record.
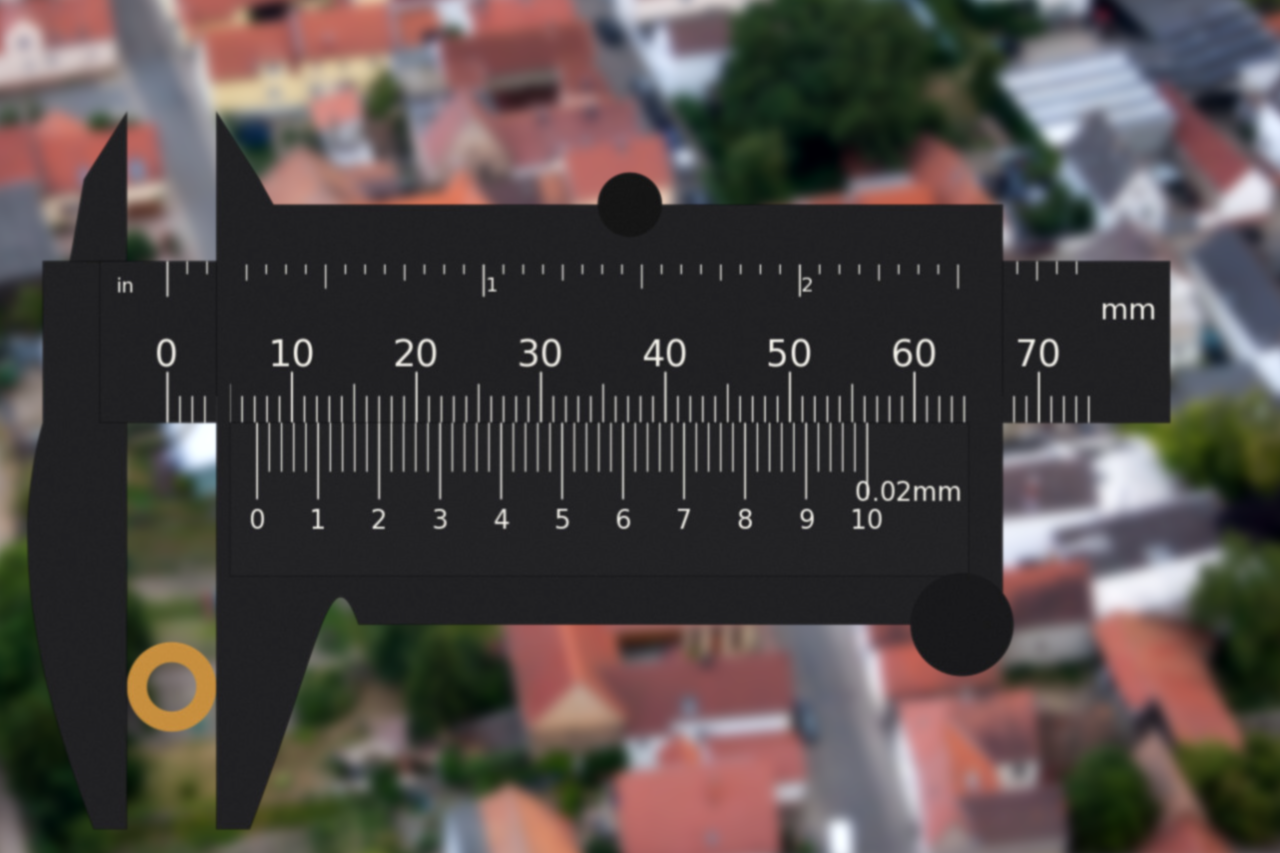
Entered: 7.2 mm
